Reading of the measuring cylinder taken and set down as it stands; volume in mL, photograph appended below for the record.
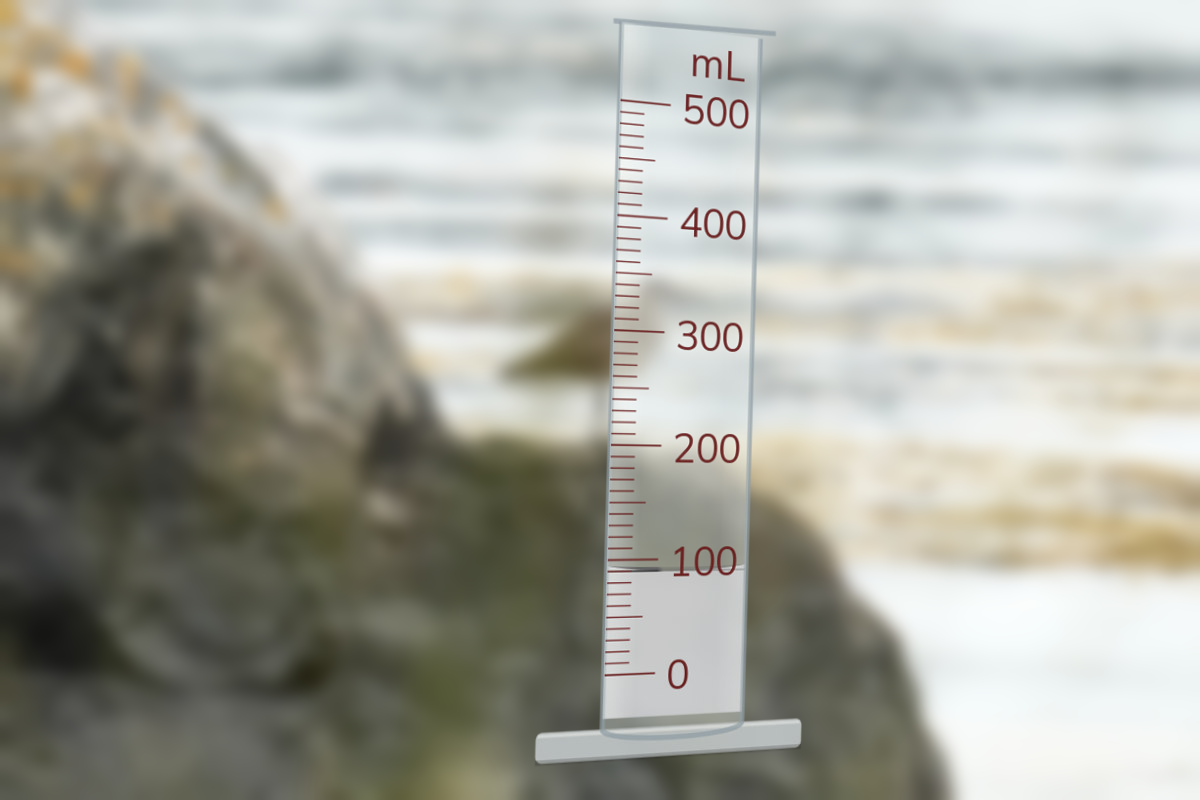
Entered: 90 mL
